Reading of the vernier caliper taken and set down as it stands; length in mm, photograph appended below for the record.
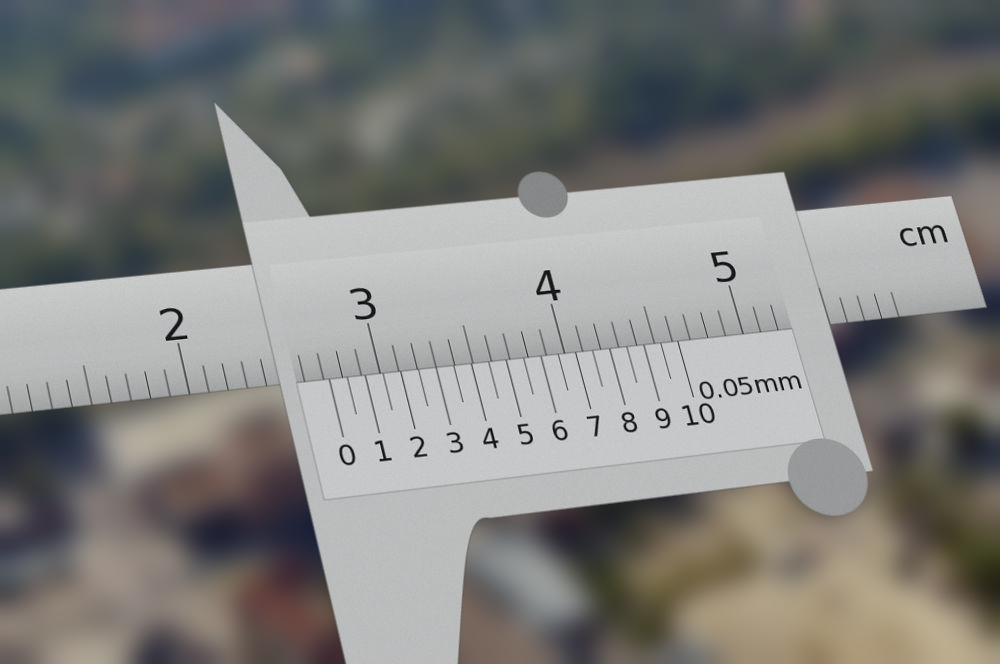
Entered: 27.3 mm
